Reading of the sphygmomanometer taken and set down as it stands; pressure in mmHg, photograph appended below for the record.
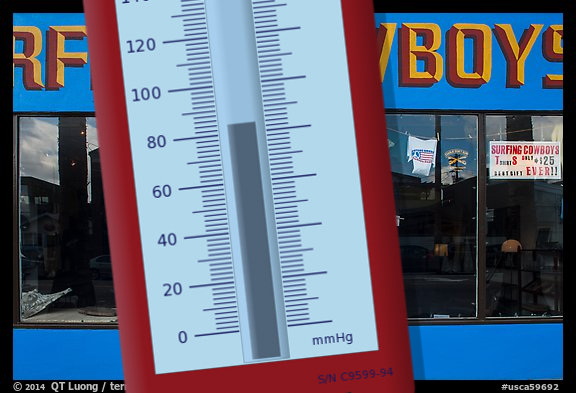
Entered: 84 mmHg
